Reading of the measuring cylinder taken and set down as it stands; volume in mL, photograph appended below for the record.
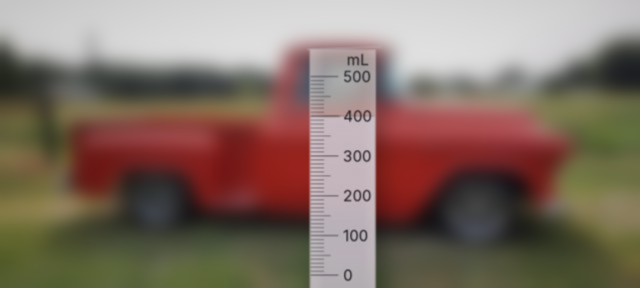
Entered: 400 mL
